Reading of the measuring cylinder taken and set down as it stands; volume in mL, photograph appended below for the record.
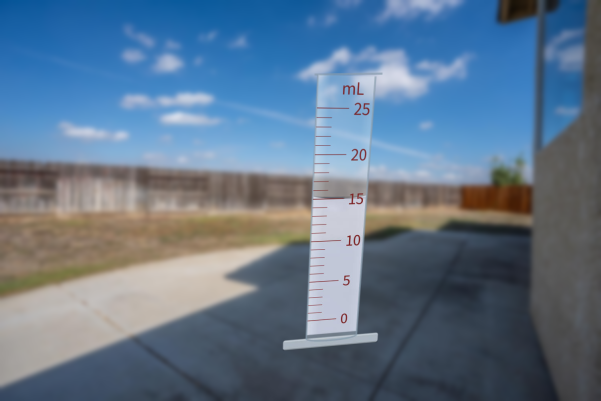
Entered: 15 mL
